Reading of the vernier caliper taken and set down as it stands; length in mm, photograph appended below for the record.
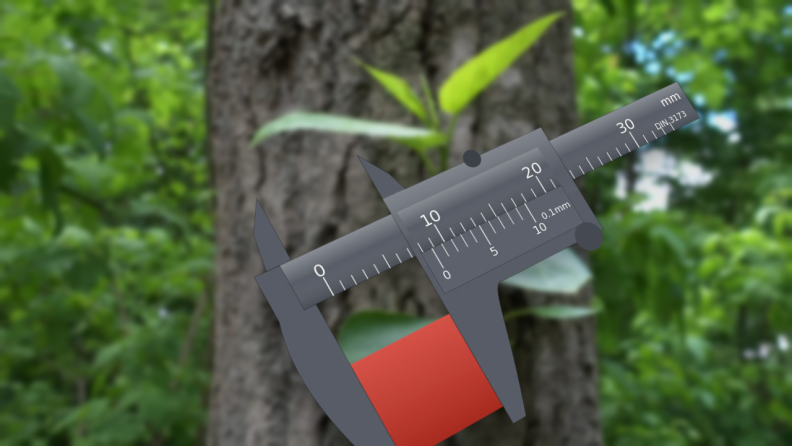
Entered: 8.8 mm
